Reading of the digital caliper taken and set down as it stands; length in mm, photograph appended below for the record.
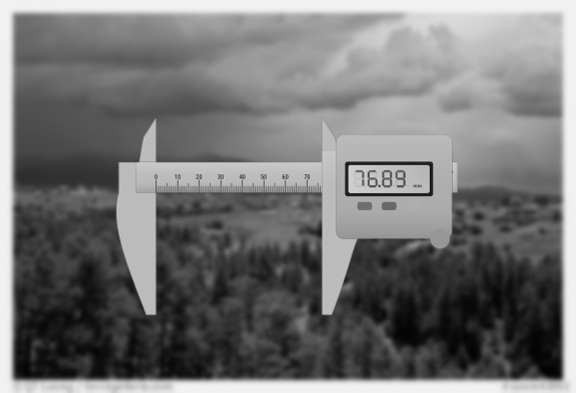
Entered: 76.89 mm
